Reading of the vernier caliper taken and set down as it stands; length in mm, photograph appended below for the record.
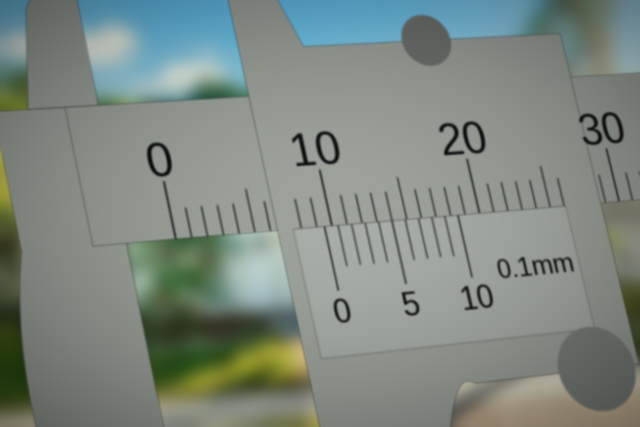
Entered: 9.5 mm
